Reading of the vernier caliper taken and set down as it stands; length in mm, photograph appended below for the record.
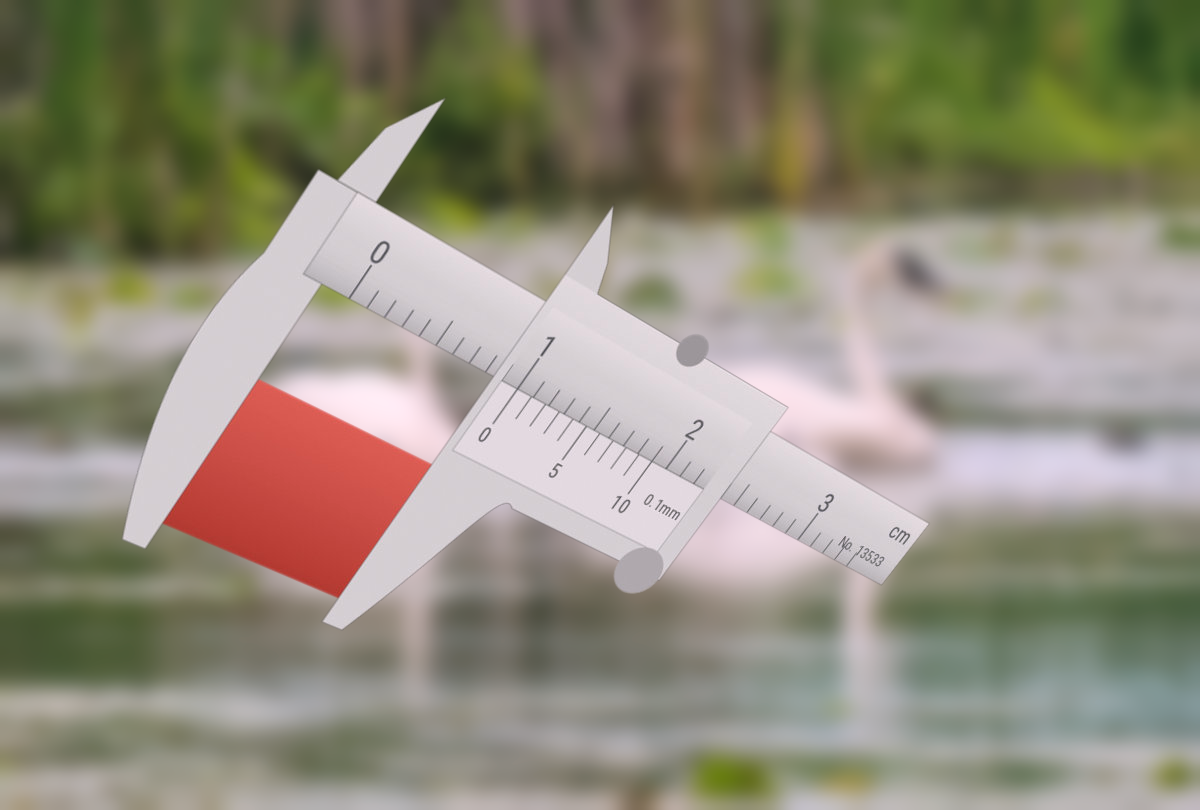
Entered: 10.0 mm
